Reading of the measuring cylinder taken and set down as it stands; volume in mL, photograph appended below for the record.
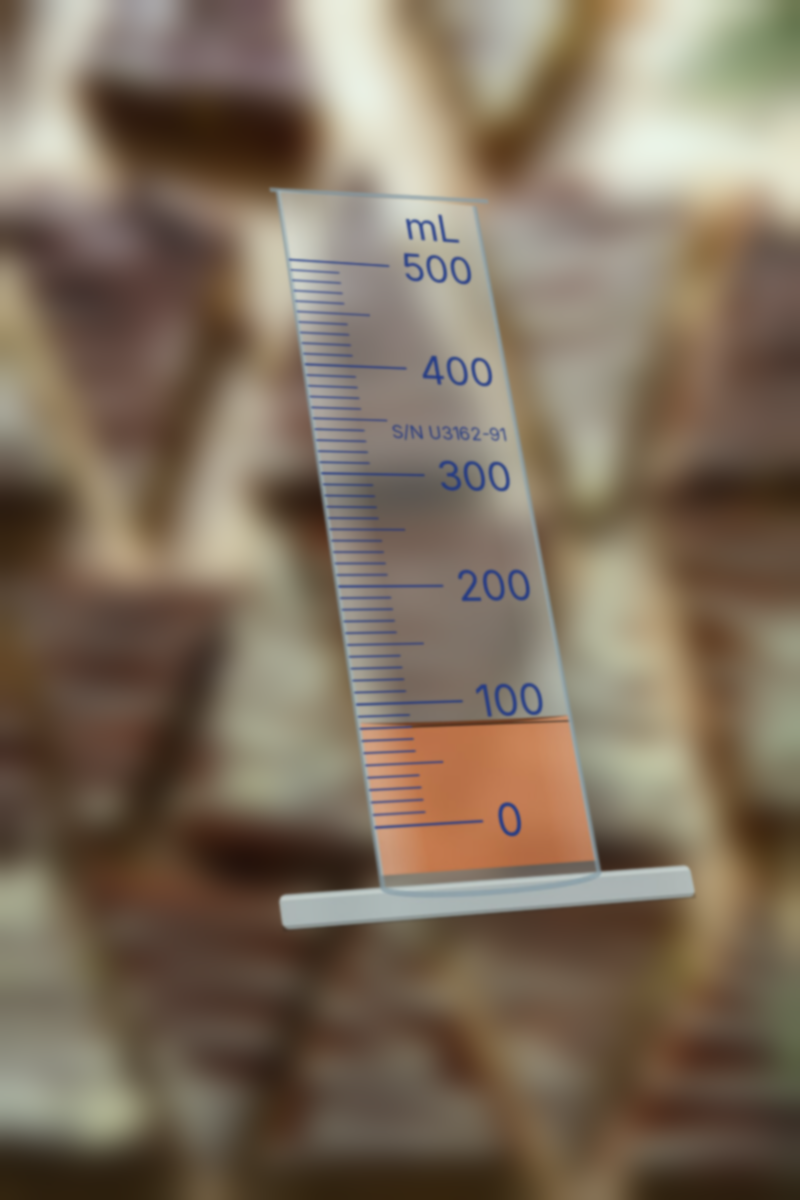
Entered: 80 mL
